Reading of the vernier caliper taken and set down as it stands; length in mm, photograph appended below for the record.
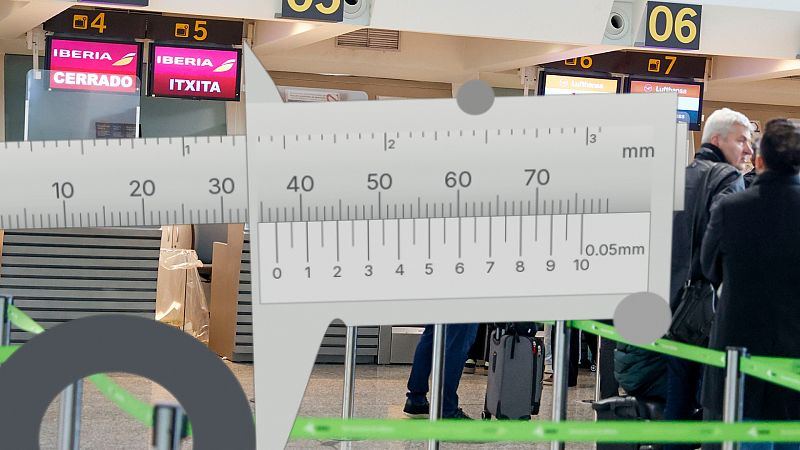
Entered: 36.8 mm
